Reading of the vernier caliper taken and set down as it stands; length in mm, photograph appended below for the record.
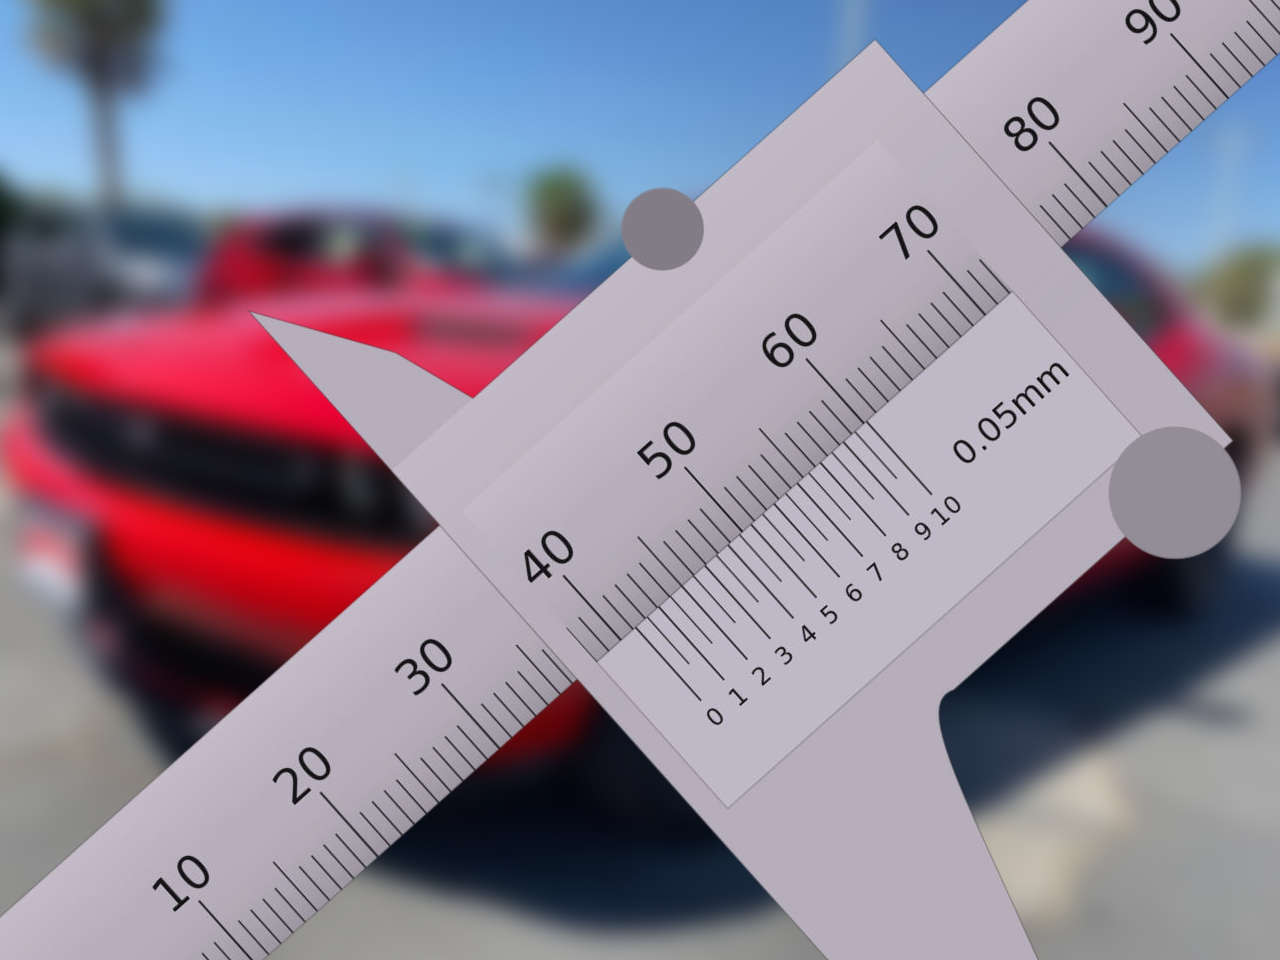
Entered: 41.2 mm
